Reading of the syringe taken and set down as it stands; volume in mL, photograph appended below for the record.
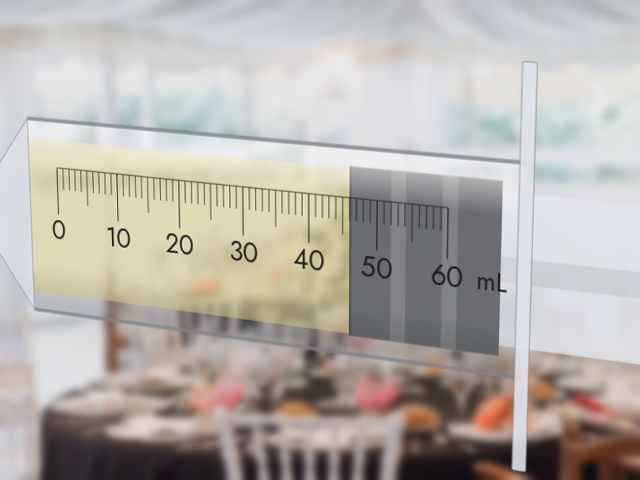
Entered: 46 mL
